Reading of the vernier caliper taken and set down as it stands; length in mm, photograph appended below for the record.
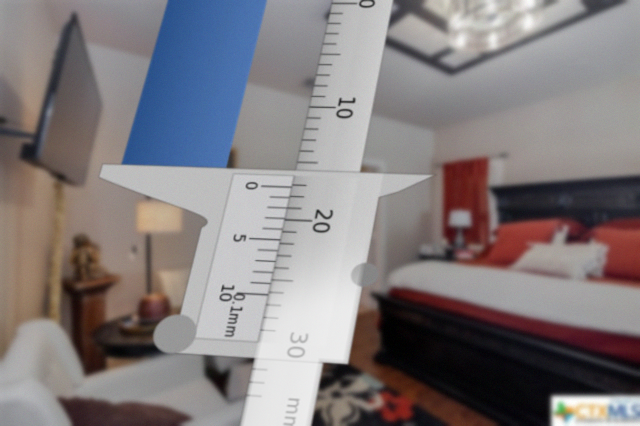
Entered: 17.2 mm
